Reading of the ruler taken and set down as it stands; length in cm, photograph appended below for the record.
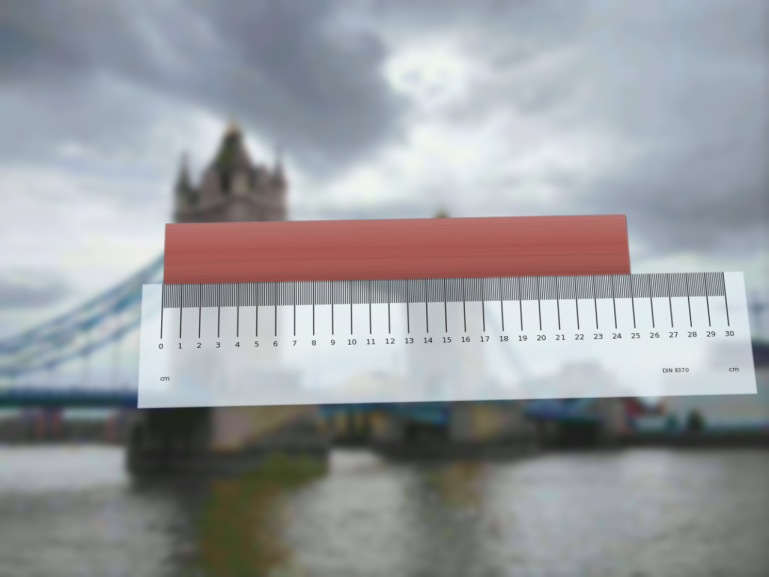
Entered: 25 cm
